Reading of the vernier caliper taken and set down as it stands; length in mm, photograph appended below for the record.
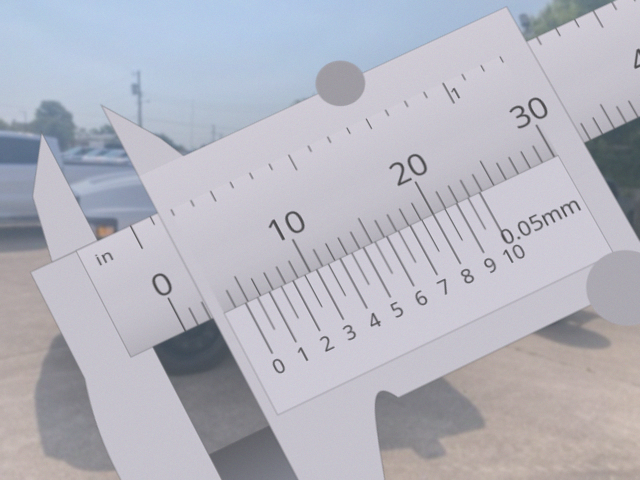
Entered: 4.8 mm
